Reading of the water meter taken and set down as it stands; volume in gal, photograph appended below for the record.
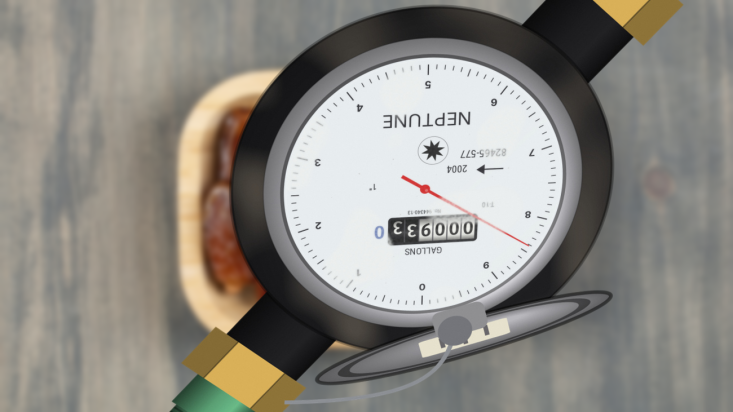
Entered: 9328.4 gal
